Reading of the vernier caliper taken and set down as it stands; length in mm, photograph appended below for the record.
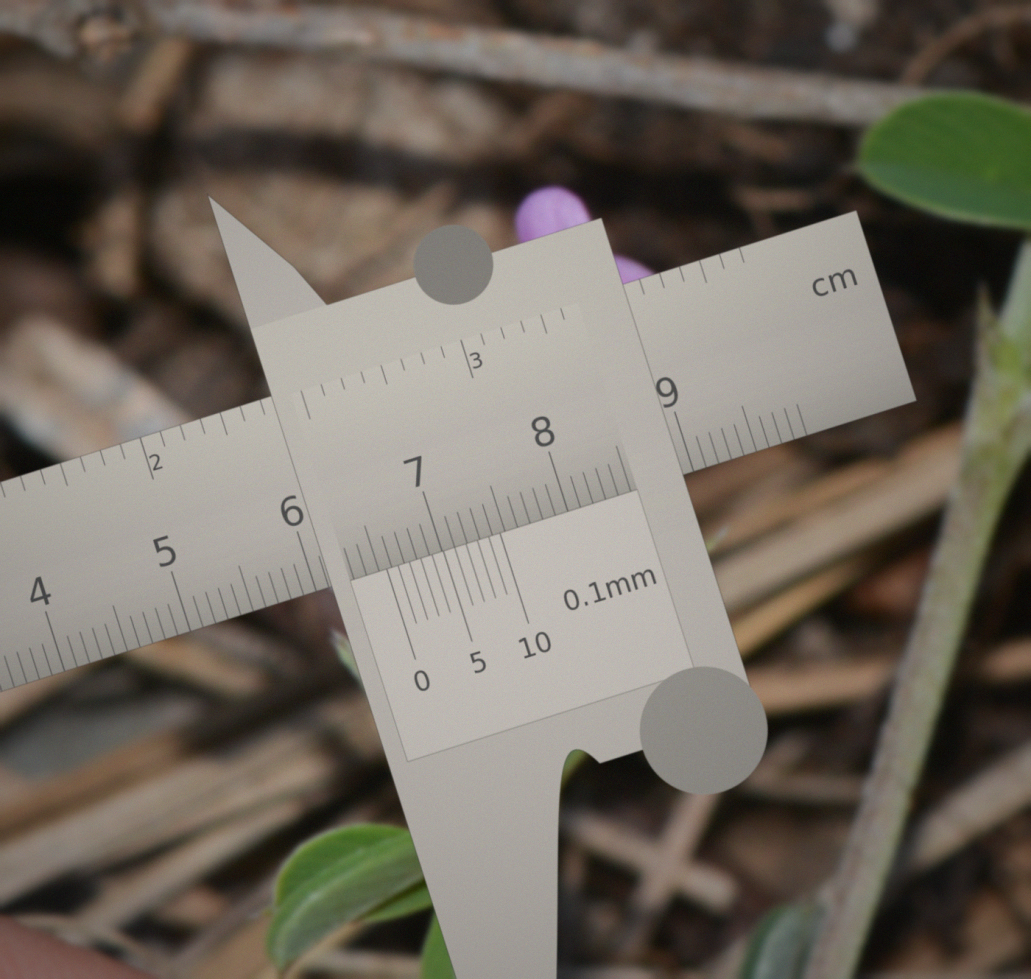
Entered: 65.6 mm
